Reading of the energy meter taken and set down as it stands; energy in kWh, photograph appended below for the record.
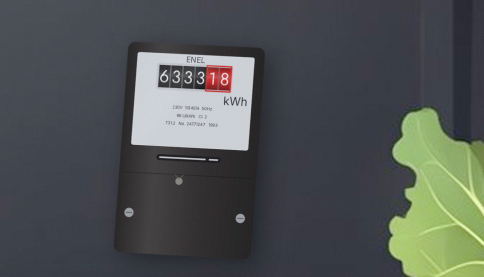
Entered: 6333.18 kWh
